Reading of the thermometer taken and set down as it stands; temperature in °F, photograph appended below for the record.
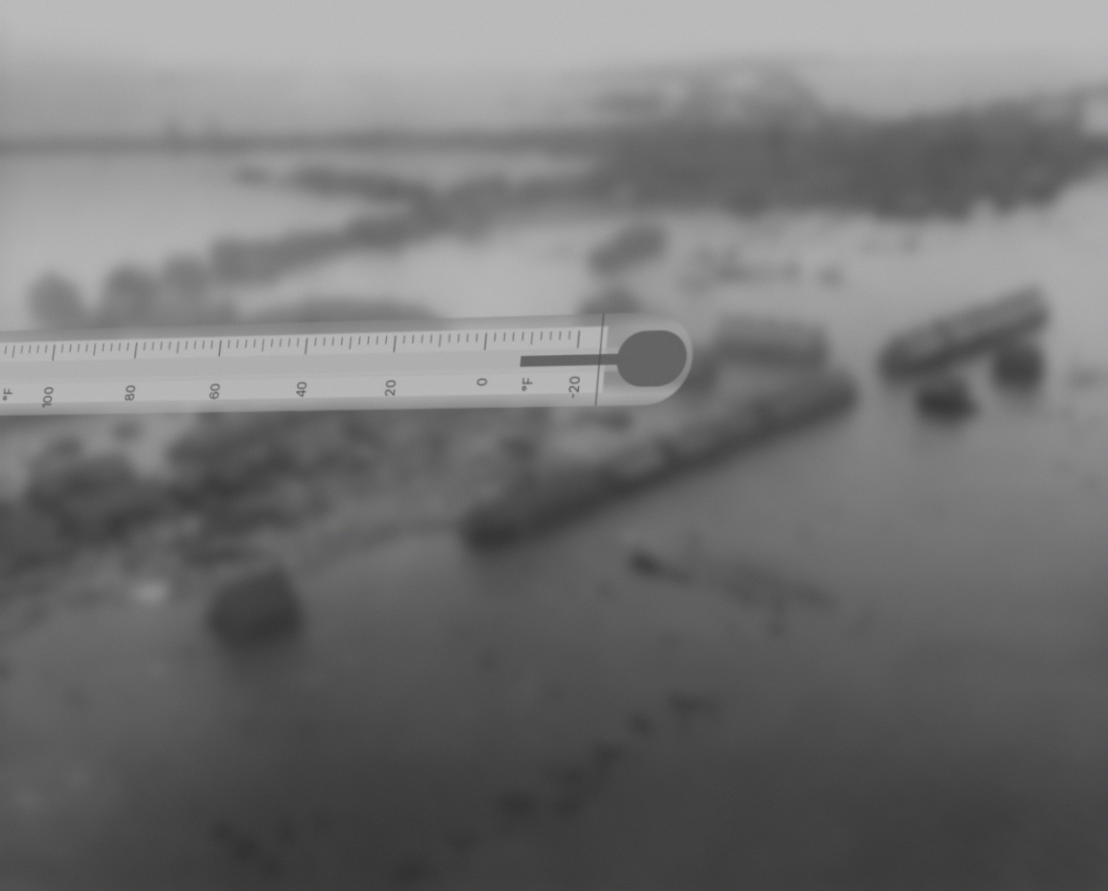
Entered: -8 °F
